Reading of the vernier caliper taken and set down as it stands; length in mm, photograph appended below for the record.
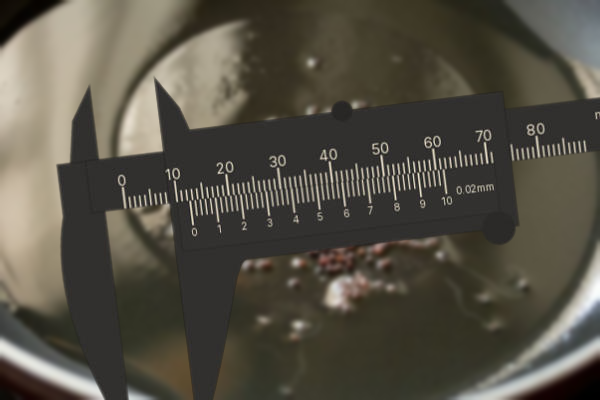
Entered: 12.5 mm
